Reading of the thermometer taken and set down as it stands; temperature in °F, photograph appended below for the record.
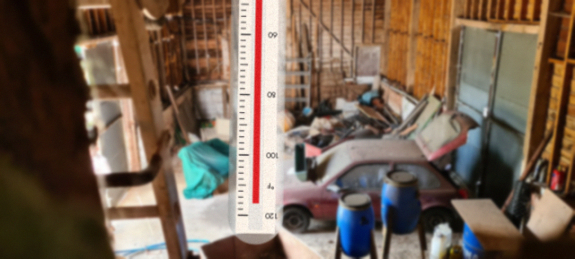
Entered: 116 °F
